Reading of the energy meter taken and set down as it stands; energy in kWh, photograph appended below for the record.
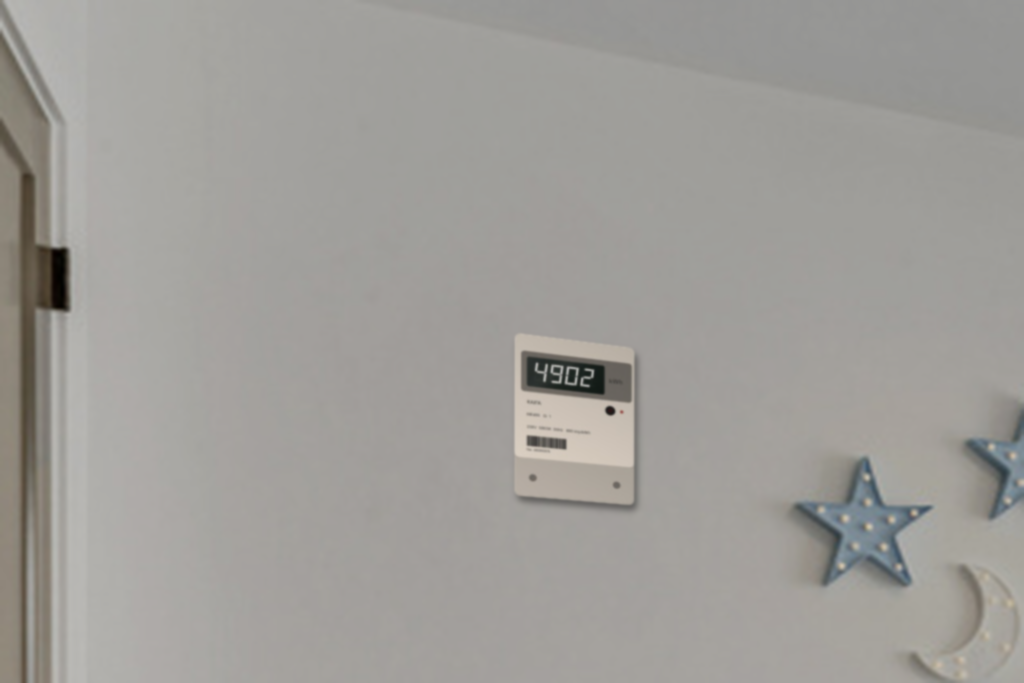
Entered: 4902 kWh
